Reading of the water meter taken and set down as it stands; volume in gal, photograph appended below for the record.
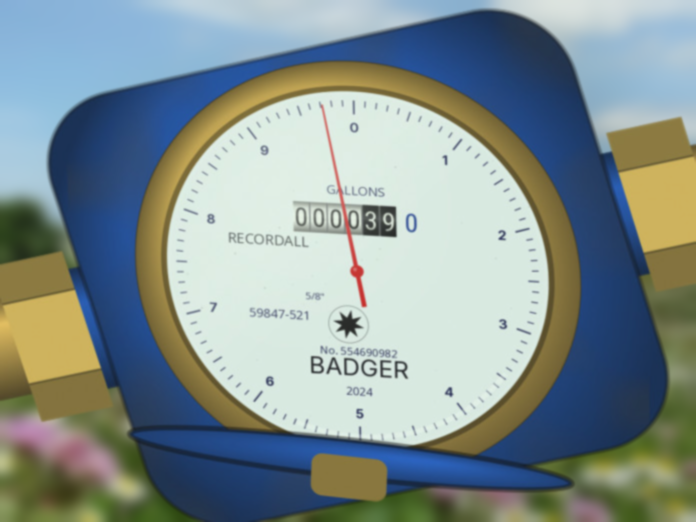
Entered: 389.7 gal
